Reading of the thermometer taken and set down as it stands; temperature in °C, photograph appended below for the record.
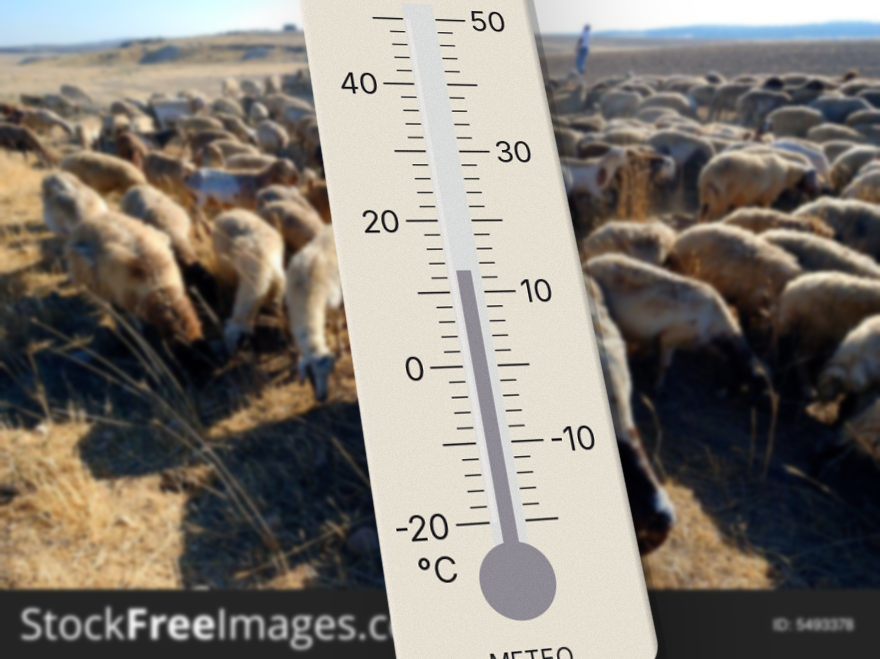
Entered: 13 °C
